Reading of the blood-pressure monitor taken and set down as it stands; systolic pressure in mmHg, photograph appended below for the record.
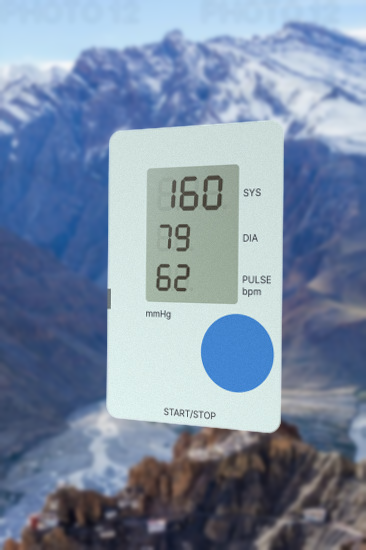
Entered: 160 mmHg
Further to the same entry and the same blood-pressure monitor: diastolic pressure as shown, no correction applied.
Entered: 79 mmHg
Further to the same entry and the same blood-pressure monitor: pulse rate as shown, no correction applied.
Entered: 62 bpm
